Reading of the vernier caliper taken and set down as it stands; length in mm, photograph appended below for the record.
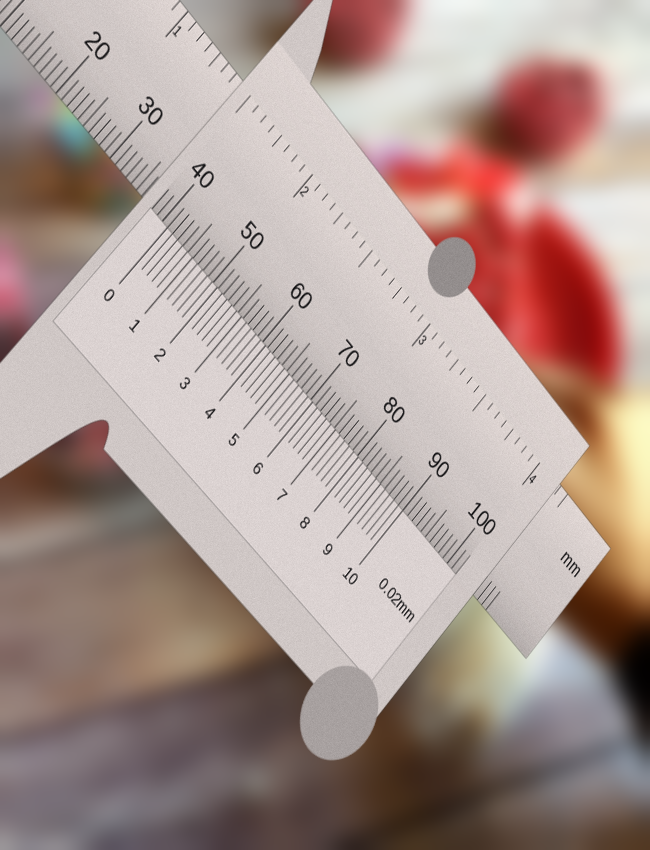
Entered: 41.0 mm
